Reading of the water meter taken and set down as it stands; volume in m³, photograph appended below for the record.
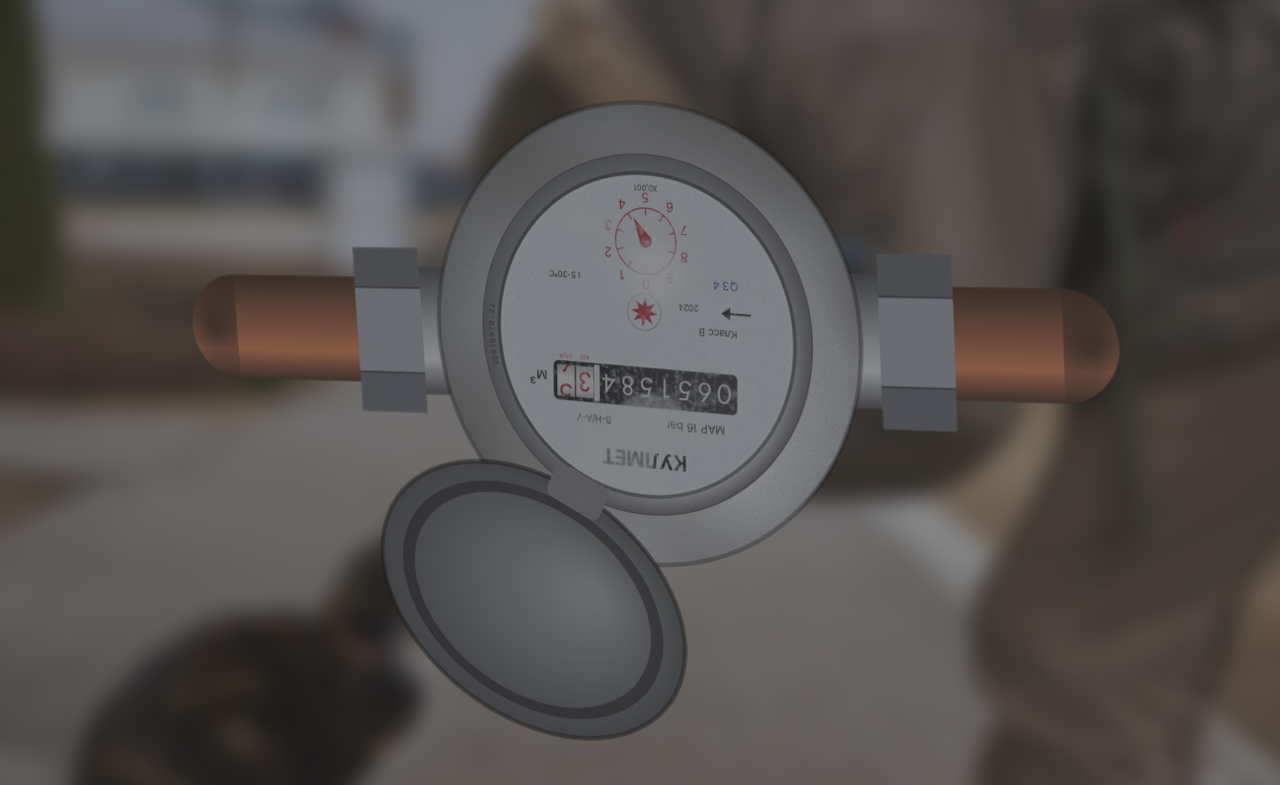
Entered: 651584.354 m³
